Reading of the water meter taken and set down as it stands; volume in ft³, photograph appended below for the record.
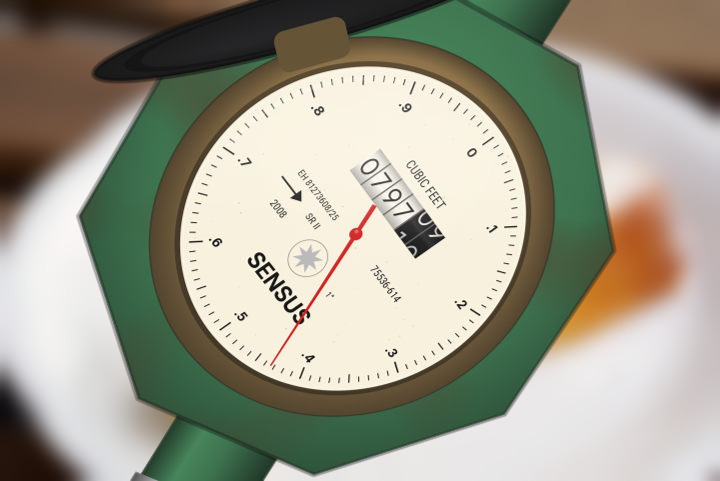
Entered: 79709.43 ft³
